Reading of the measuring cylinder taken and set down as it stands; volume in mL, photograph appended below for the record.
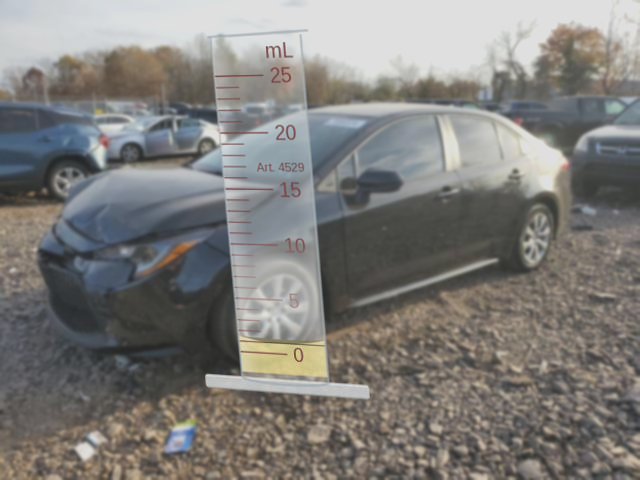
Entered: 1 mL
